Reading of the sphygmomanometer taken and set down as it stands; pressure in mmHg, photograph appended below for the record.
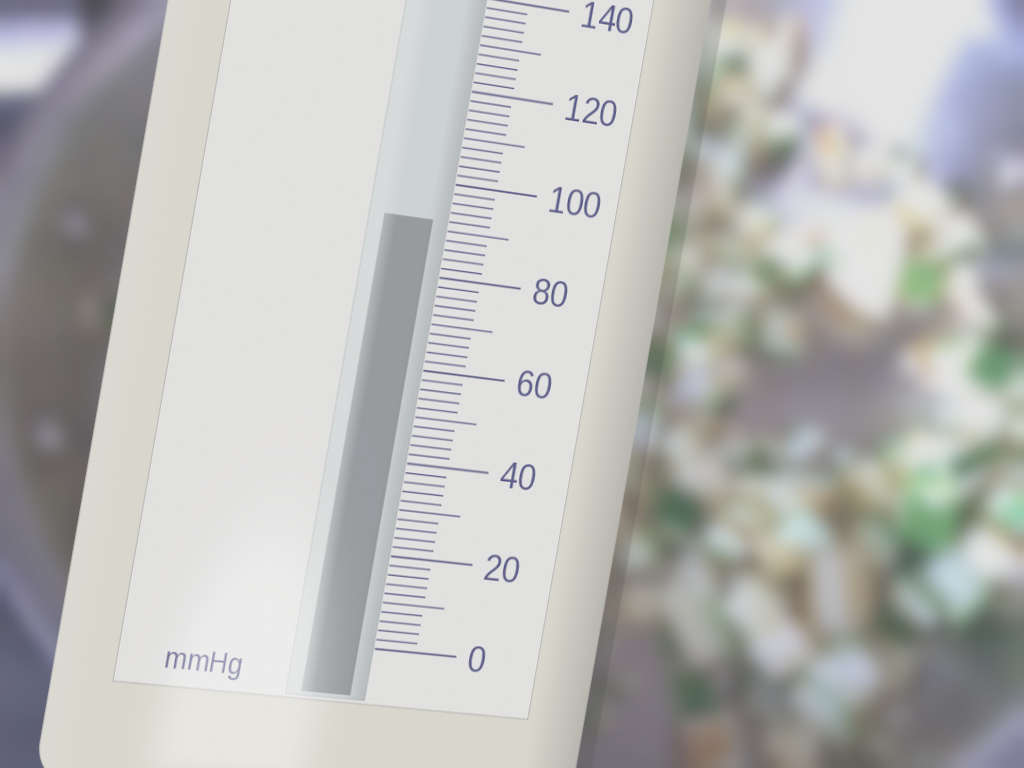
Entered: 92 mmHg
